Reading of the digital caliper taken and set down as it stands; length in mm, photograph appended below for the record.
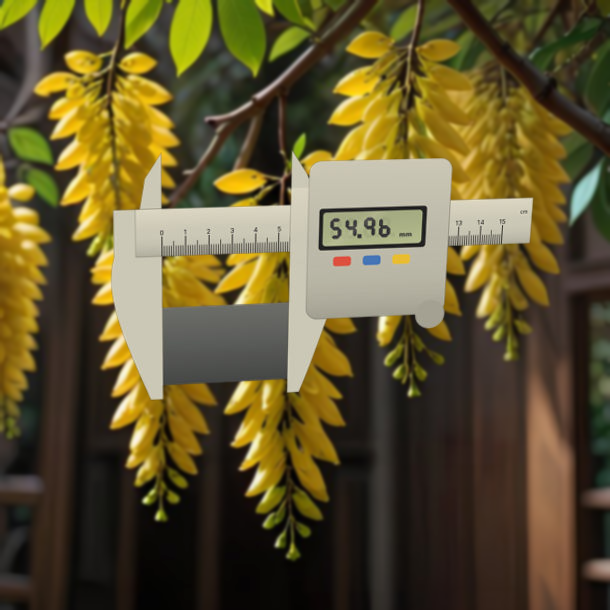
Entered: 54.96 mm
